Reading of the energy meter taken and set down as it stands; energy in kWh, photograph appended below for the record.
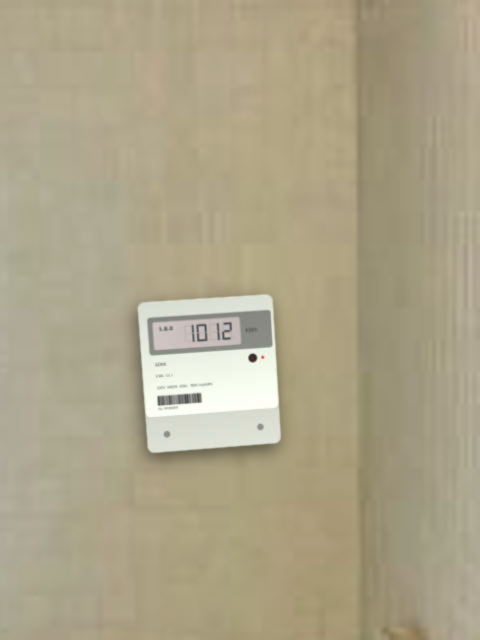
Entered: 1012 kWh
